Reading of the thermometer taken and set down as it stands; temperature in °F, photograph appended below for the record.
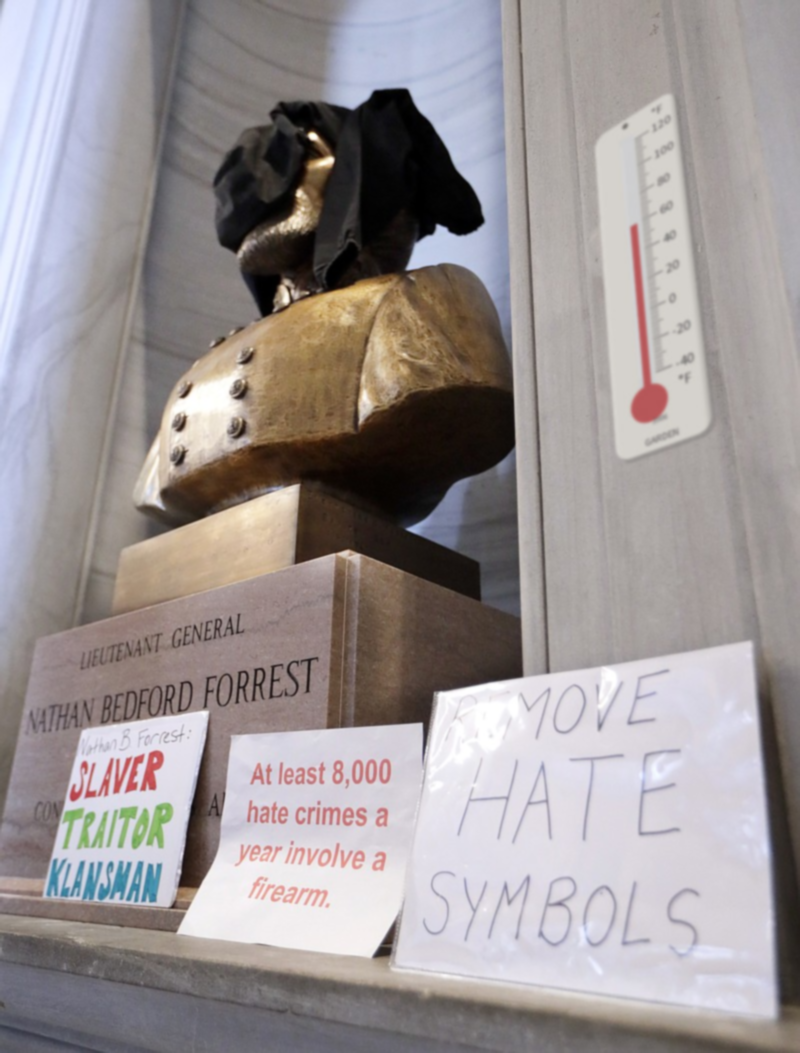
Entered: 60 °F
